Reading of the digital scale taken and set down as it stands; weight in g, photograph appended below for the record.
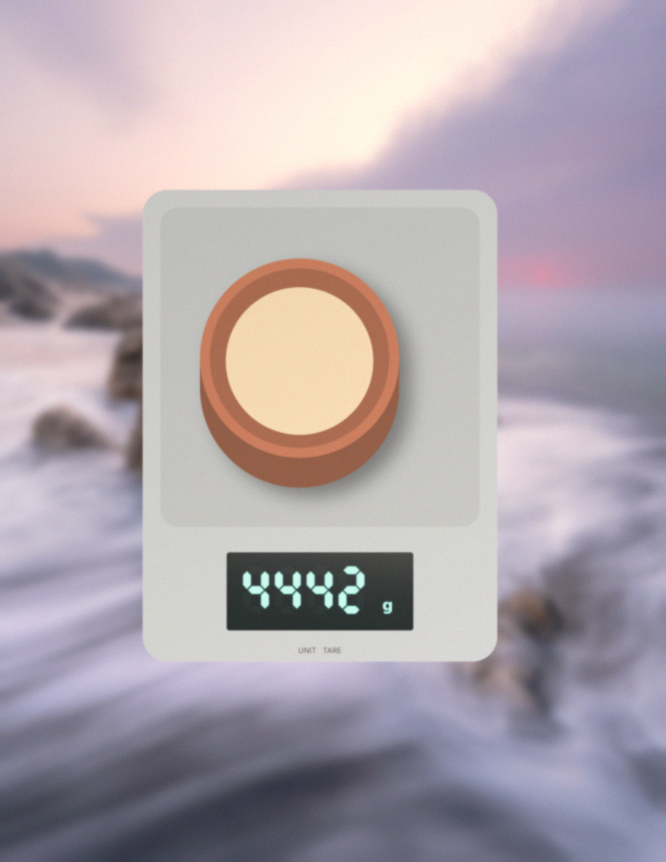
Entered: 4442 g
